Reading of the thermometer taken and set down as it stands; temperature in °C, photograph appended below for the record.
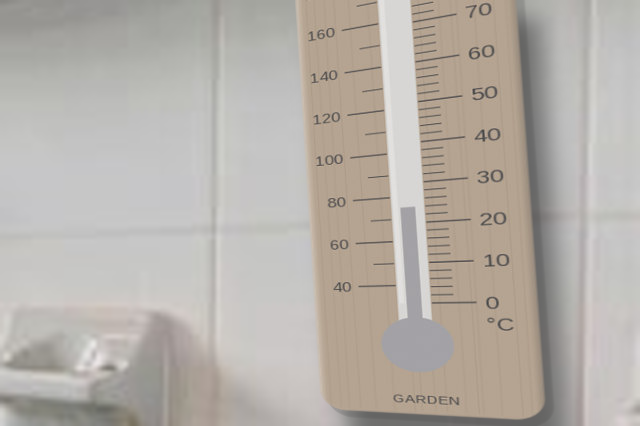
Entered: 24 °C
